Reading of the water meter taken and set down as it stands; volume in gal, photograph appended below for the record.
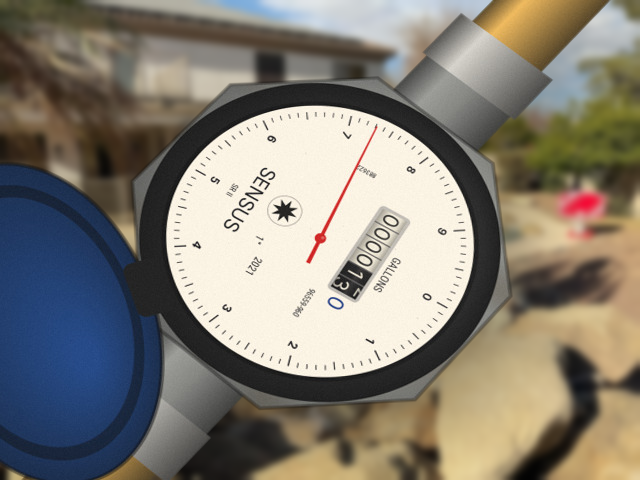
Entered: 127.3 gal
